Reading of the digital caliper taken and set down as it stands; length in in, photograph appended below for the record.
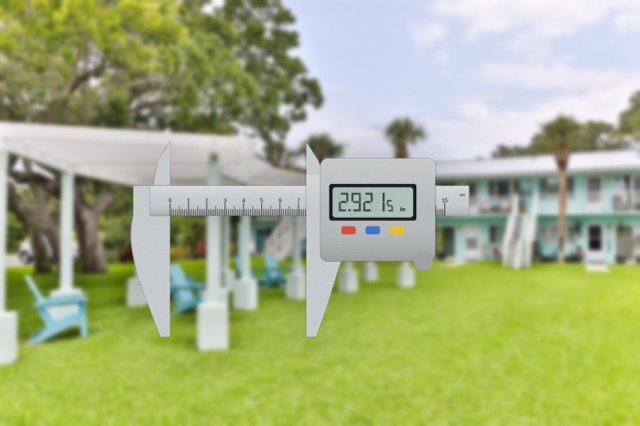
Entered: 2.9215 in
